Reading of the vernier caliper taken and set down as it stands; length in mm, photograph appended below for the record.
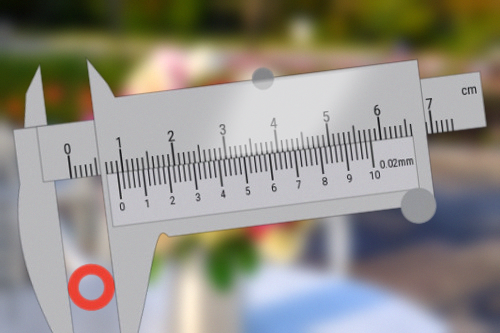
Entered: 9.0 mm
